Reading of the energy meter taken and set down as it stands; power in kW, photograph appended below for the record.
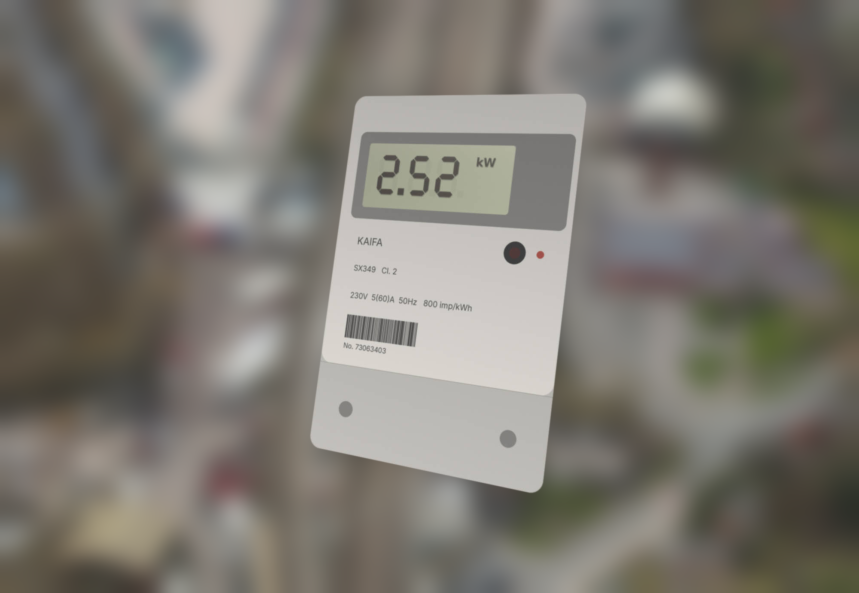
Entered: 2.52 kW
